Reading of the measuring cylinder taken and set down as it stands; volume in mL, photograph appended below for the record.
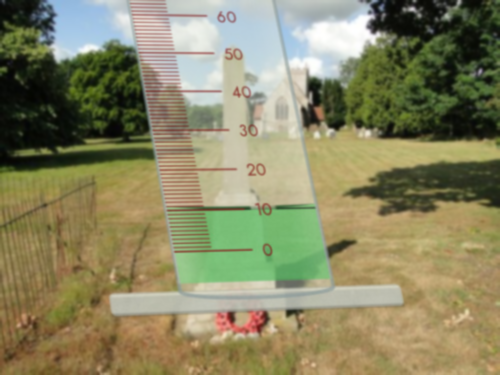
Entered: 10 mL
